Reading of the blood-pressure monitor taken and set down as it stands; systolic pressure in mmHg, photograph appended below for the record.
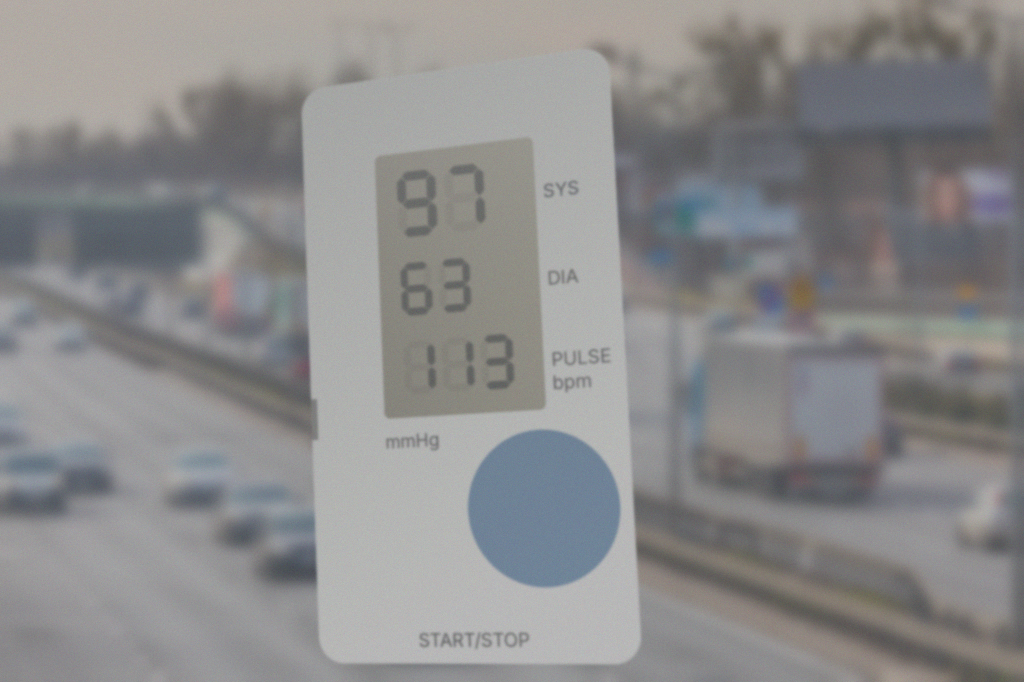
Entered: 97 mmHg
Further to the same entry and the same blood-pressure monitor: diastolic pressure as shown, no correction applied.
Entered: 63 mmHg
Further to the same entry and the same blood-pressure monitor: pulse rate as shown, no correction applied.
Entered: 113 bpm
